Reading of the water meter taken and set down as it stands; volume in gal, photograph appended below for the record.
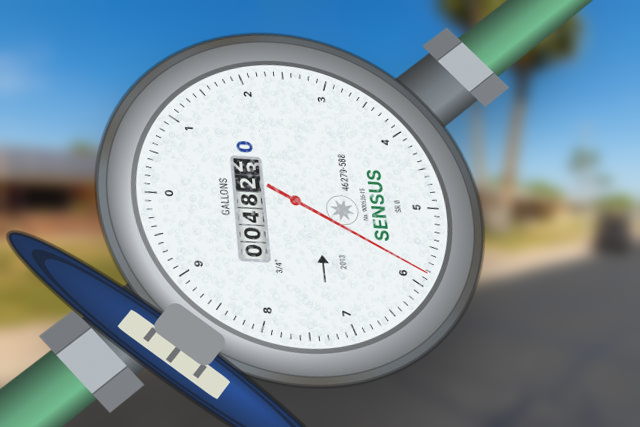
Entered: 48225.8 gal
